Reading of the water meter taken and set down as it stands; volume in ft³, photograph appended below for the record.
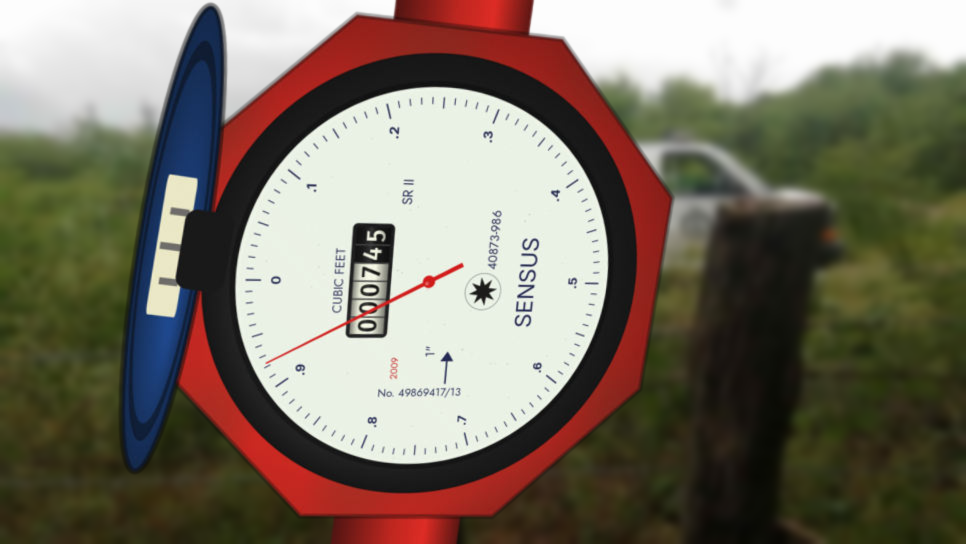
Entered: 744.92 ft³
